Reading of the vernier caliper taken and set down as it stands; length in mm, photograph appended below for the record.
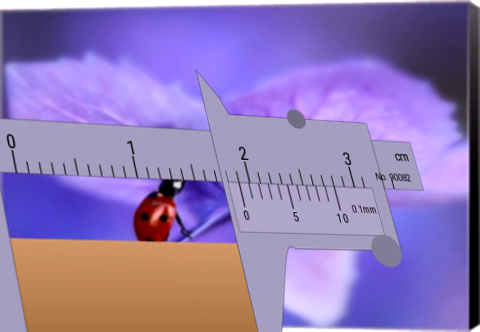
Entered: 19.0 mm
